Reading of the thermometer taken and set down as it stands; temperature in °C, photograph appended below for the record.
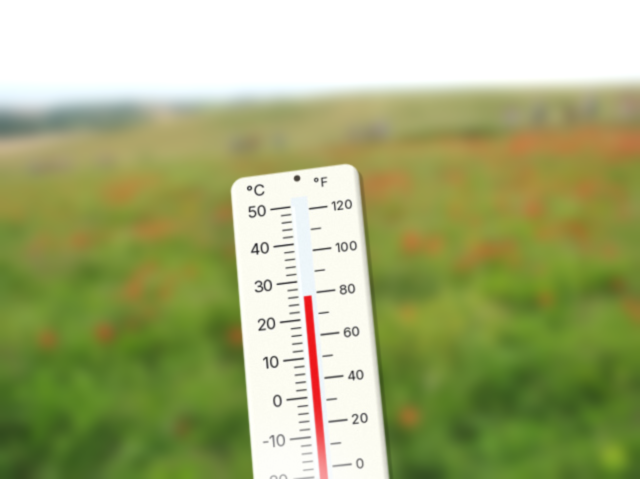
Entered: 26 °C
